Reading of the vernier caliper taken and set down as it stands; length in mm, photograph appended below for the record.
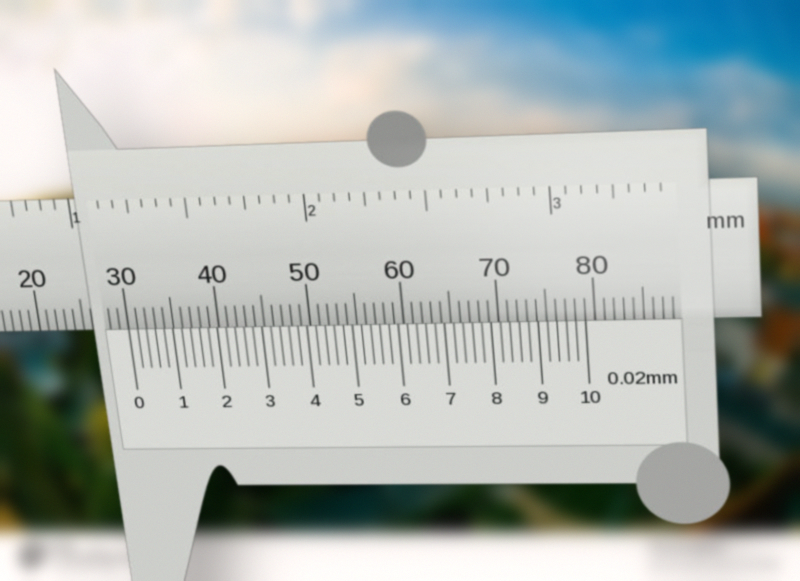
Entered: 30.0 mm
